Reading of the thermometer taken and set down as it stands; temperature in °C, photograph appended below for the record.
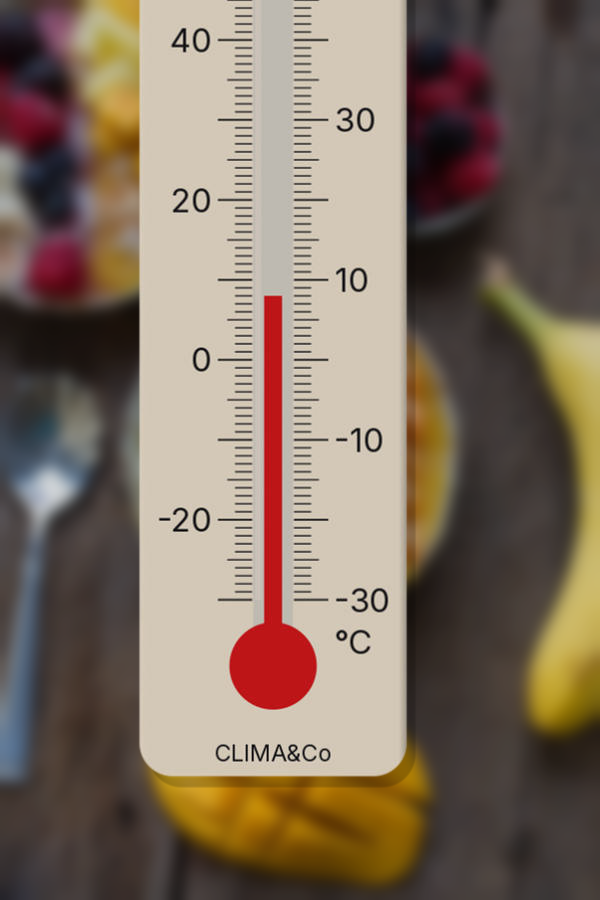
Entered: 8 °C
